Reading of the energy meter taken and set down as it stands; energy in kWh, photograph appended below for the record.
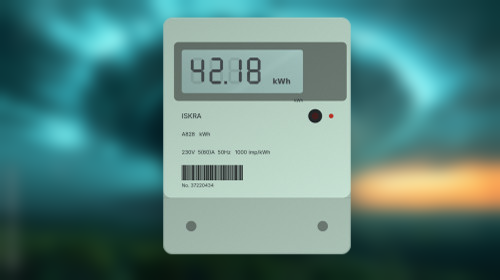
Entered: 42.18 kWh
